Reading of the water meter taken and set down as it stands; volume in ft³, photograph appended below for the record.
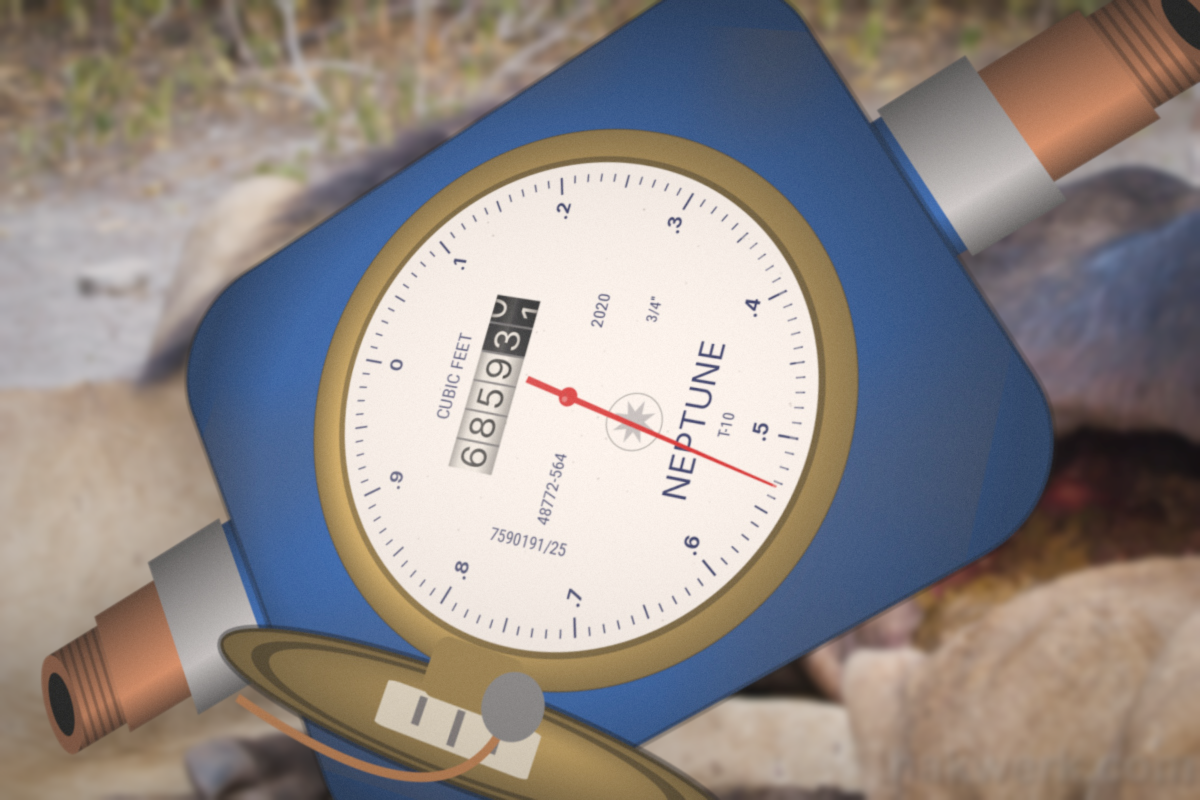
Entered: 685930.53 ft³
